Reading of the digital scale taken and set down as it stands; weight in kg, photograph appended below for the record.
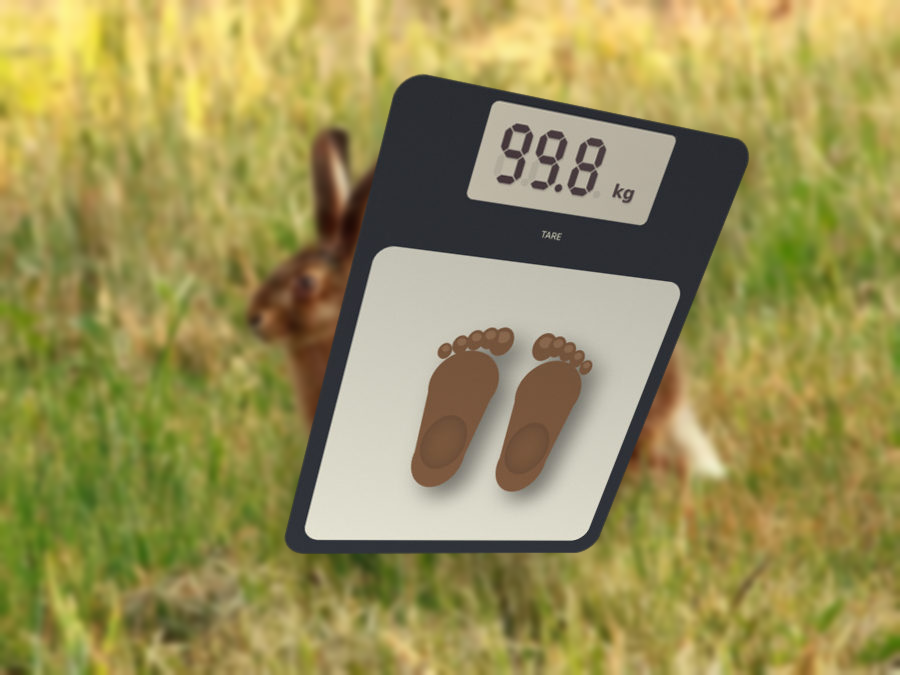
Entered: 99.8 kg
